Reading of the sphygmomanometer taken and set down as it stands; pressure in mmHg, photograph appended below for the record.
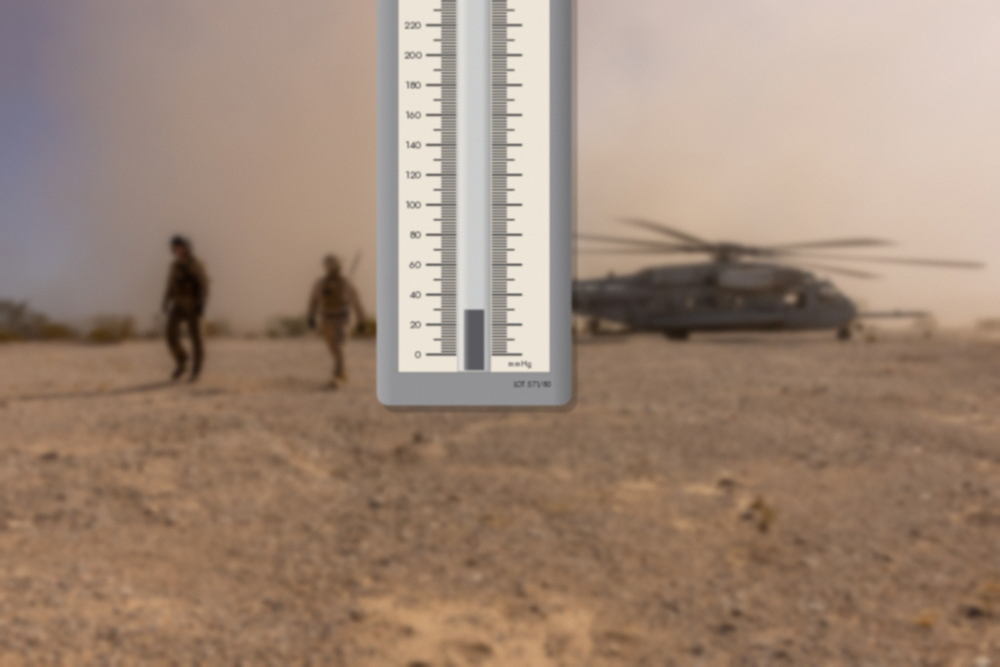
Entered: 30 mmHg
